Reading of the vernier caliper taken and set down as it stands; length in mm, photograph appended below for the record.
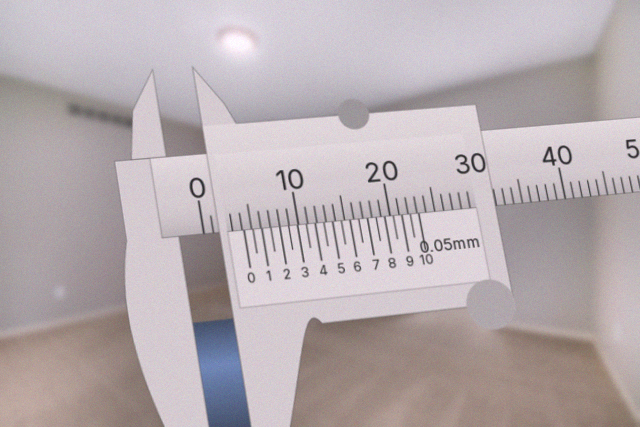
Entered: 4.2 mm
